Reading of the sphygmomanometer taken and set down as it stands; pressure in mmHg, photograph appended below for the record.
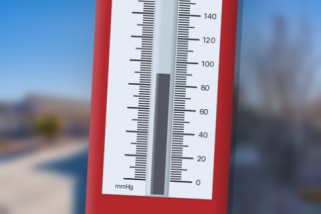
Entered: 90 mmHg
